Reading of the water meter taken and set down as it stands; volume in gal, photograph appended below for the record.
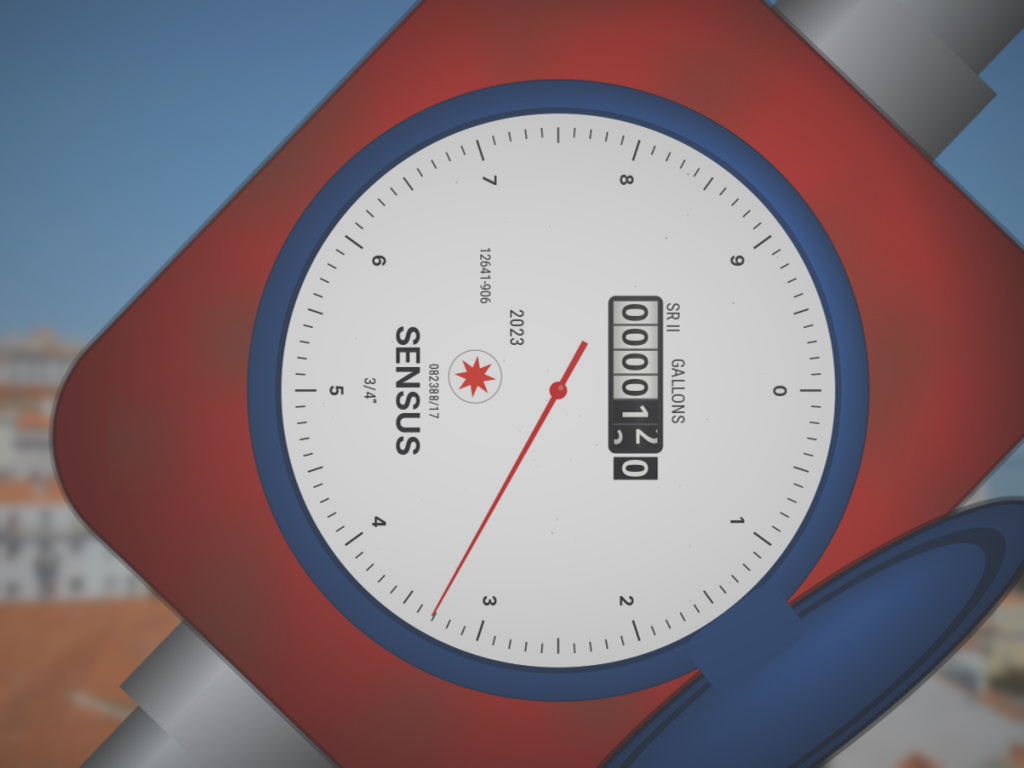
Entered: 123.3 gal
